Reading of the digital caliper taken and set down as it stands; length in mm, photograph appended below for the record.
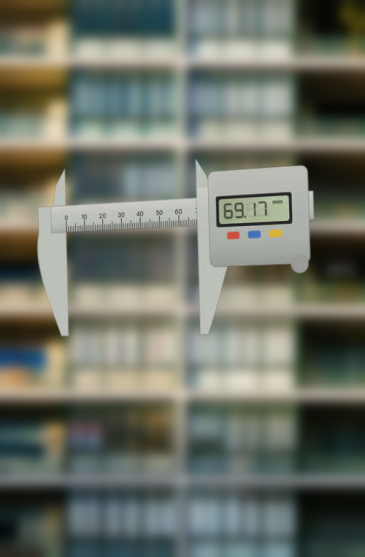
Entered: 69.17 mm
